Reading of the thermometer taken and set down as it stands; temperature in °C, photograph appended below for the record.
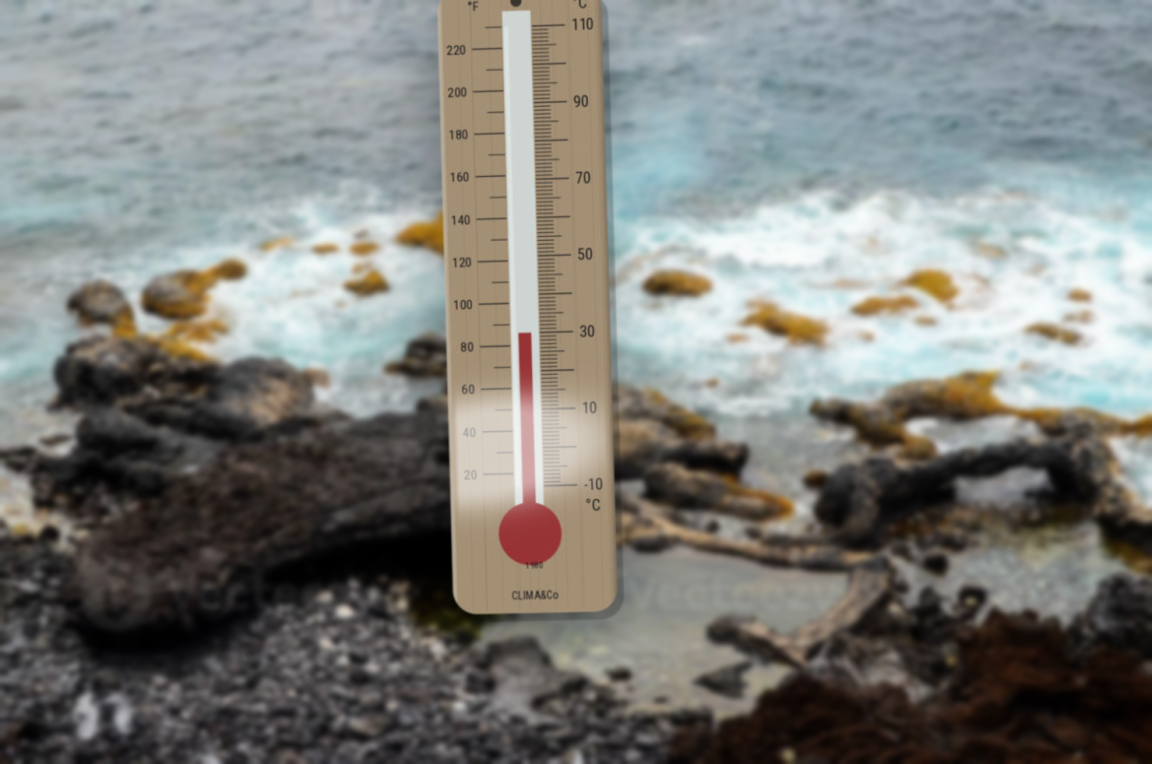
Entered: 30 °C
